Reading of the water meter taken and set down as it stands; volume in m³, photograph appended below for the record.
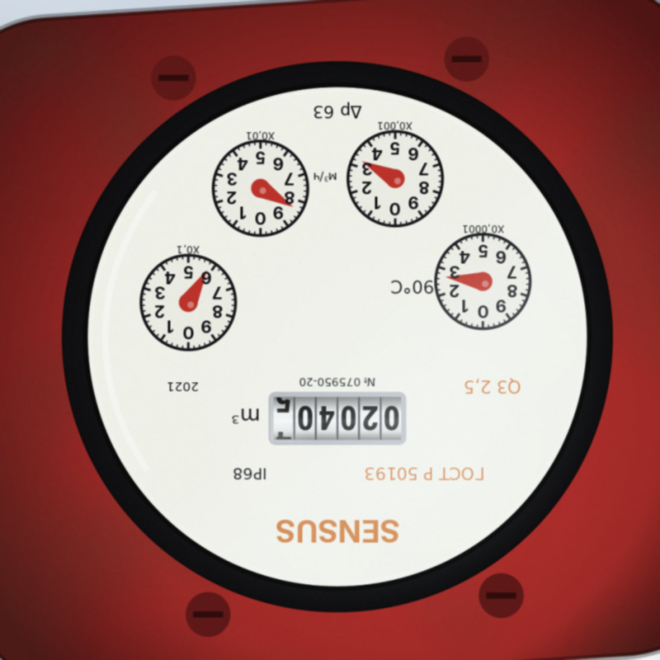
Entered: 20404.5832 m³
